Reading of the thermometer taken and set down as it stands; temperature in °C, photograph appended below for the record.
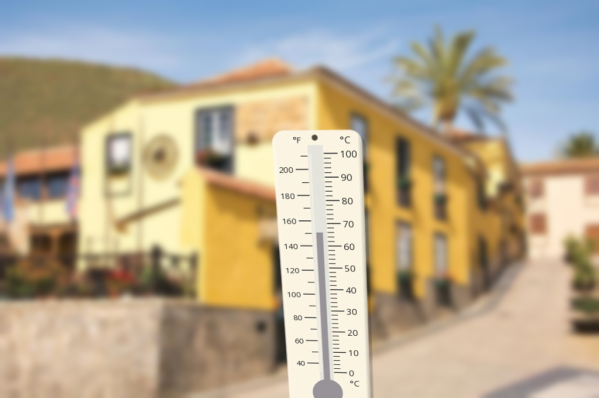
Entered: 66 °C
